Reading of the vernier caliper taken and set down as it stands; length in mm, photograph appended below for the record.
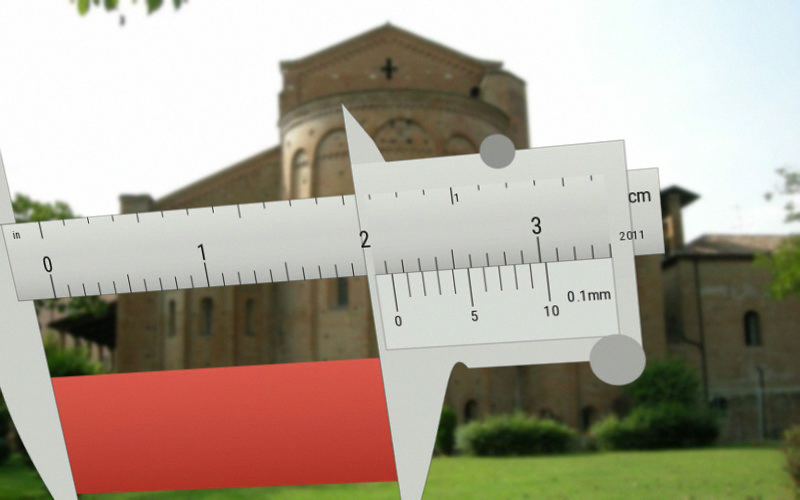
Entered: 21.3 mm
